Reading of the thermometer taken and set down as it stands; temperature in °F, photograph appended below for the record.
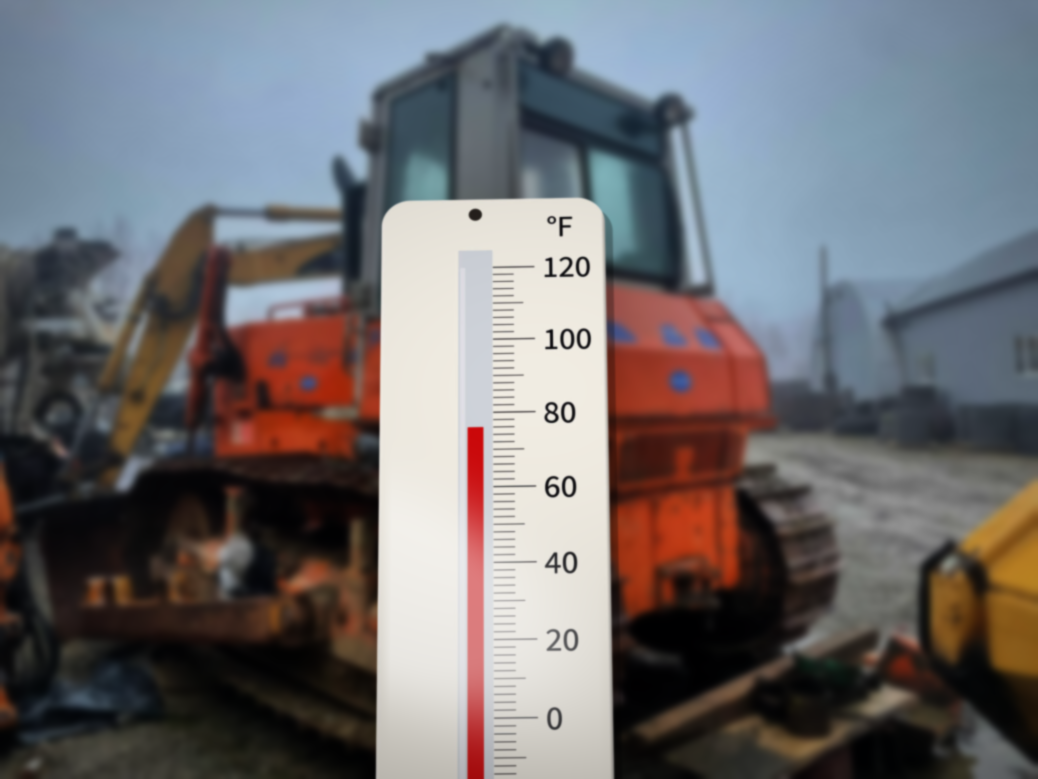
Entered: 76 °F
